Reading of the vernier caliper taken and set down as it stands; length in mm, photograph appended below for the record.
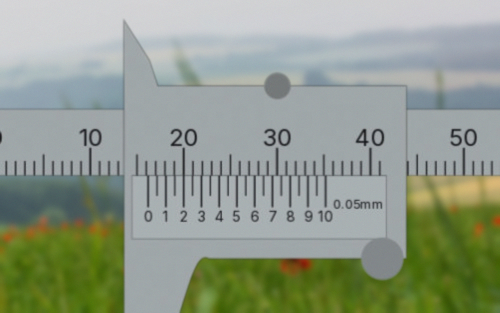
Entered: 16.2 mm
